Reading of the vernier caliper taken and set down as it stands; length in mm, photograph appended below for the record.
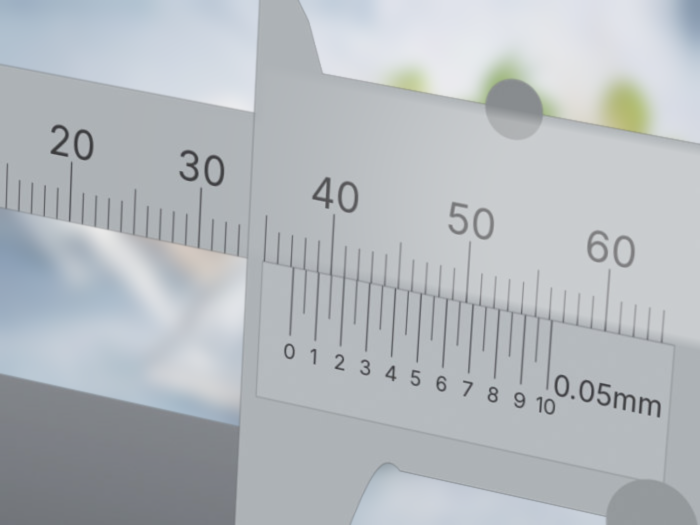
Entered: 37.2 mm
